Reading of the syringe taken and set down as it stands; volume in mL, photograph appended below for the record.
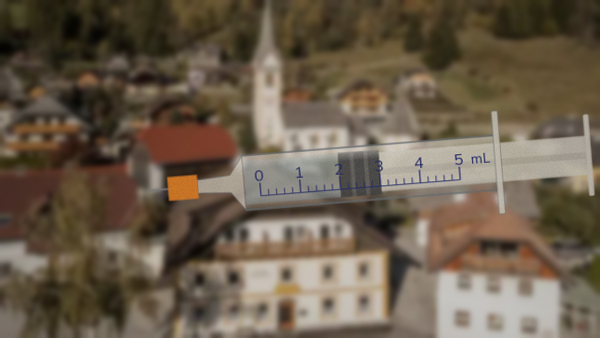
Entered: 2 mL
